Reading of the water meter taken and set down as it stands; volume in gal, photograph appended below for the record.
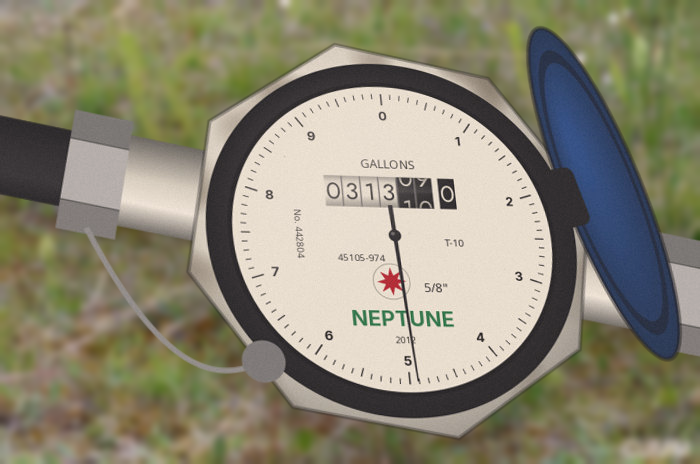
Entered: 313094.9 gal
